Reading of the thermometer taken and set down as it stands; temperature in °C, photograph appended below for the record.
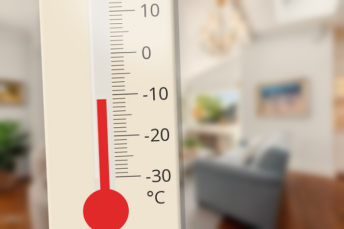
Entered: -11 °C
